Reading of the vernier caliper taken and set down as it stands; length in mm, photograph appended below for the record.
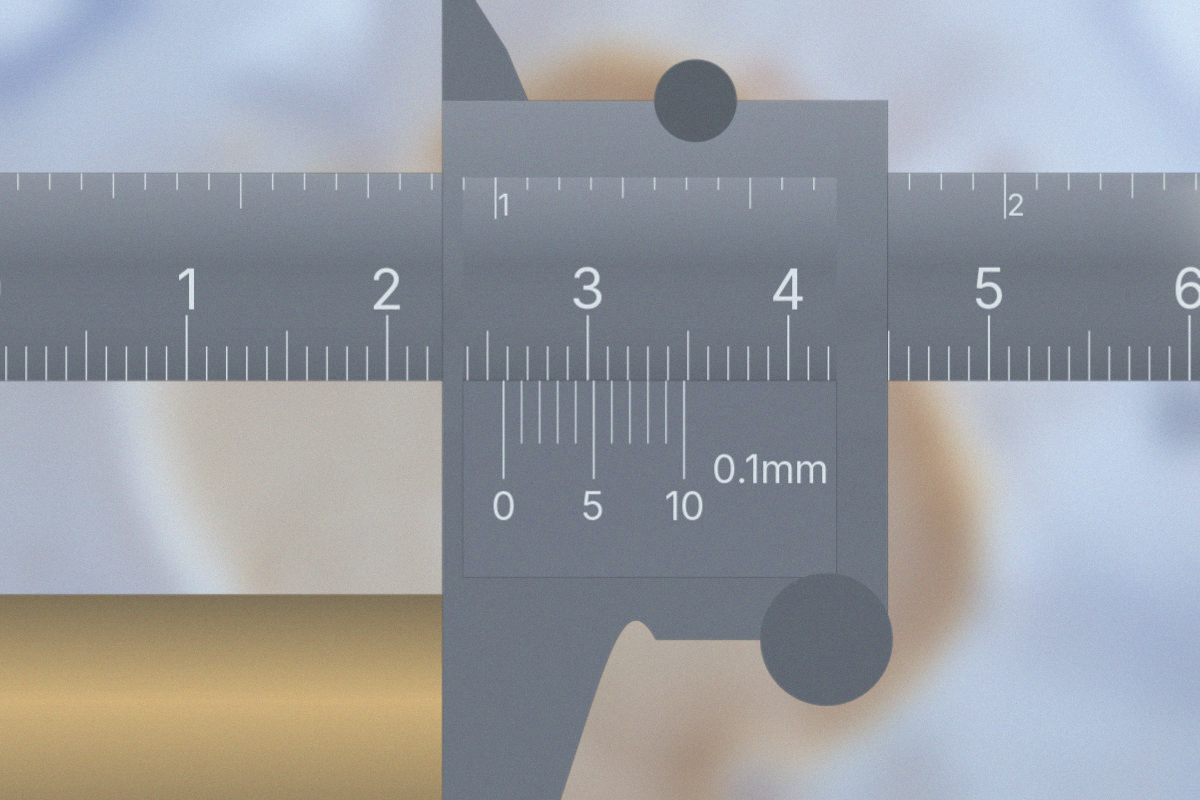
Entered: 25.8 mm
